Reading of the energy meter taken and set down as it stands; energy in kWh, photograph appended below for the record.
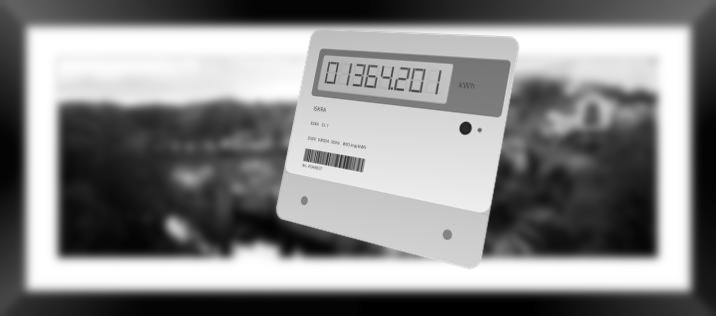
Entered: 1364.201 kWh
